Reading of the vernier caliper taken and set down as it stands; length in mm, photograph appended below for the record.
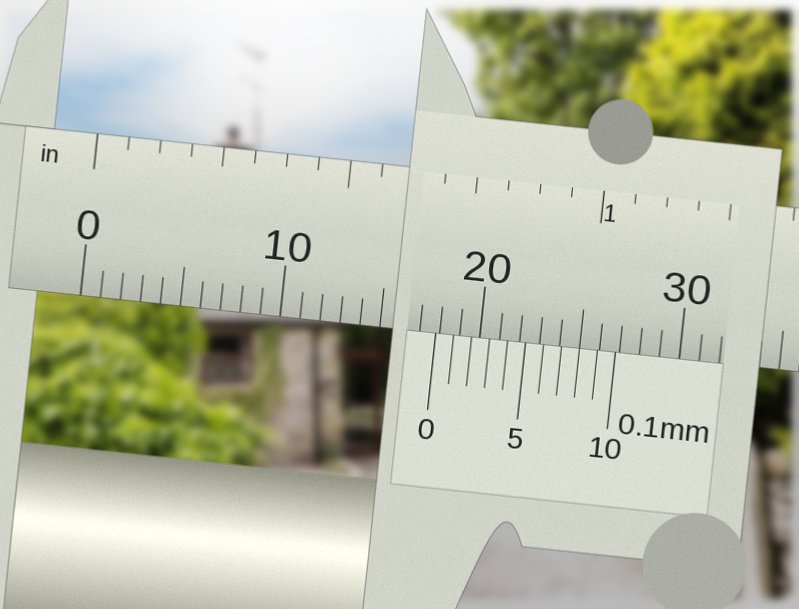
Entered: 17.8 mm
